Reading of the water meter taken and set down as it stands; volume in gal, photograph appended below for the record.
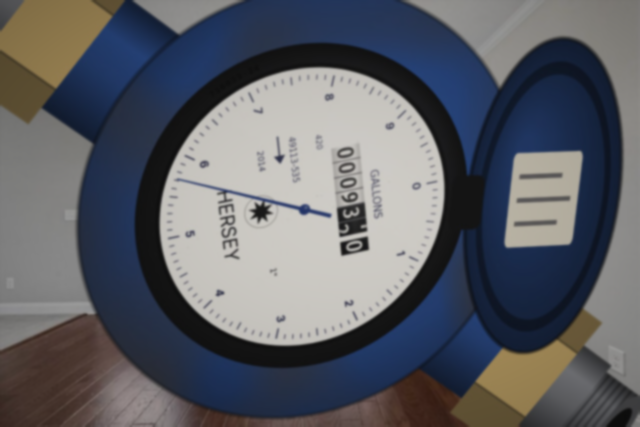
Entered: 9315.7 gal
